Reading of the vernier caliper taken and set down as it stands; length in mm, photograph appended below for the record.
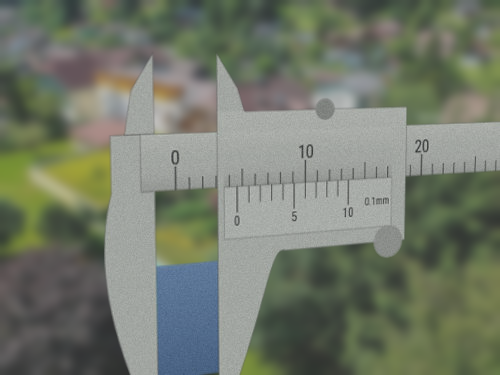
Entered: 4.6 mm
